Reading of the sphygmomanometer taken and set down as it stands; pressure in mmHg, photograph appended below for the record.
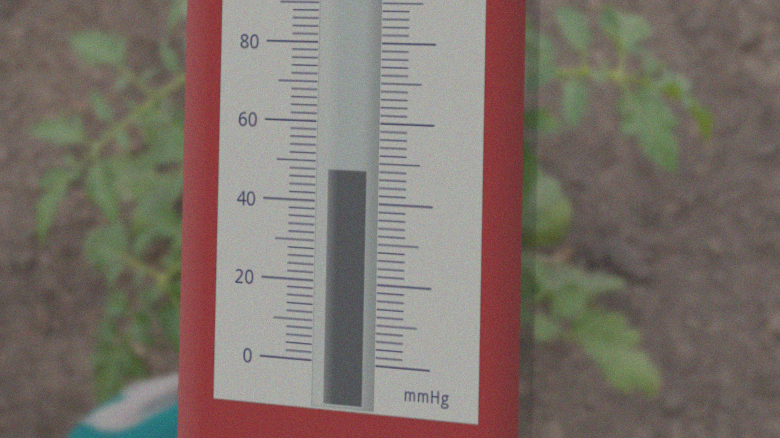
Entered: 48 mmHg
